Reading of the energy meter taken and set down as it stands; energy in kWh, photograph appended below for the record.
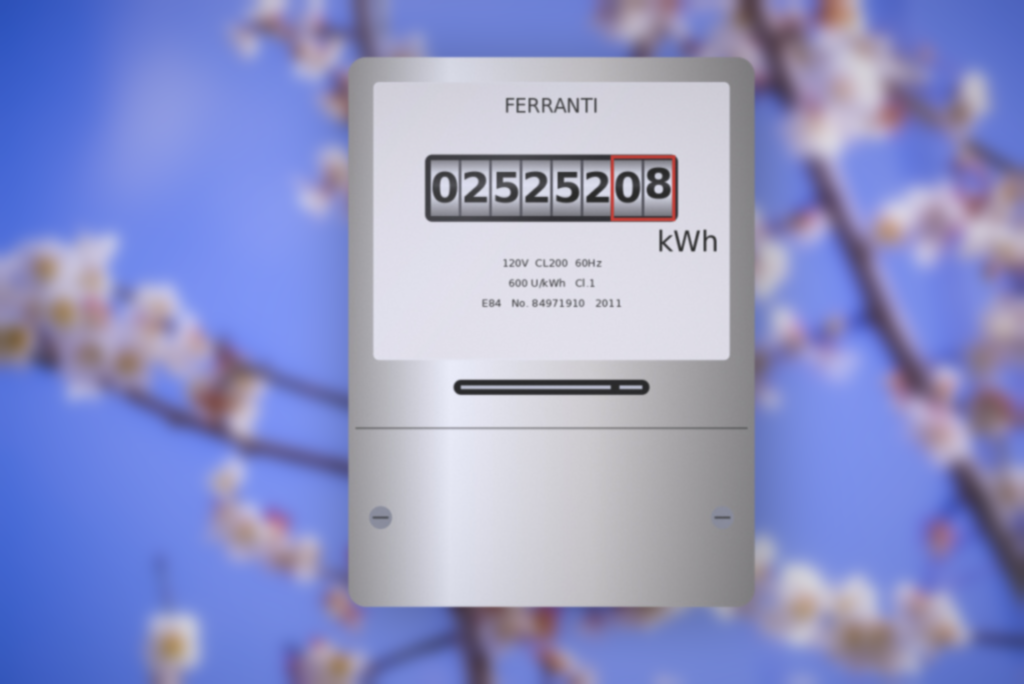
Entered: 25252.08 kWh
